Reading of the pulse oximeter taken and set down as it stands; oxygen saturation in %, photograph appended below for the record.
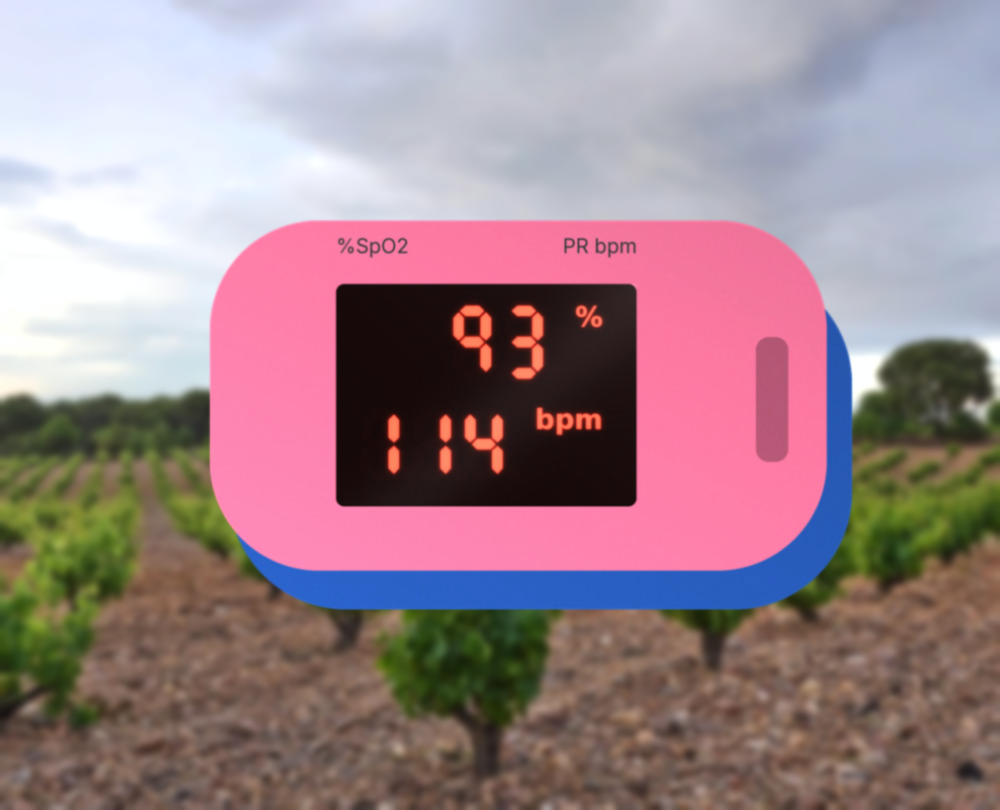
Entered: 93 %
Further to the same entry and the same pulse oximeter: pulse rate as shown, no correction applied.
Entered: 114 bpm
